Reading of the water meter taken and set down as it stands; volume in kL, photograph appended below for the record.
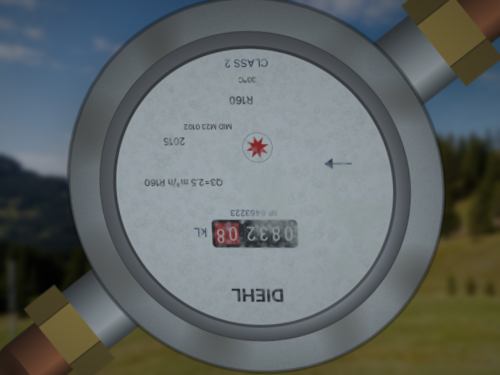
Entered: 832.08 kL
